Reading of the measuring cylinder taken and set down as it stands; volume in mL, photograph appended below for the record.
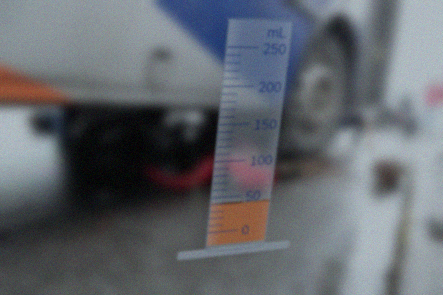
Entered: 40 mL
